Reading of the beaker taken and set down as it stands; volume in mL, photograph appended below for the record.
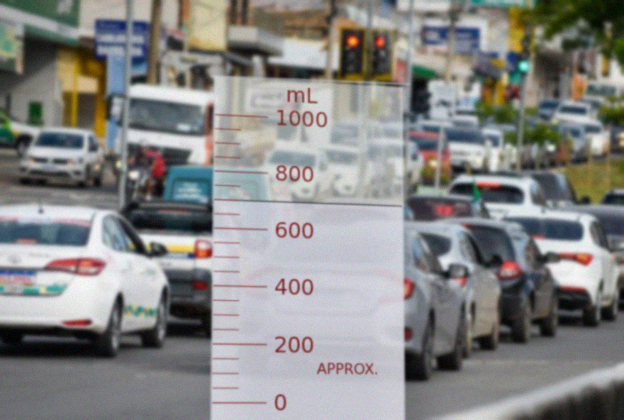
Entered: 700 mL
